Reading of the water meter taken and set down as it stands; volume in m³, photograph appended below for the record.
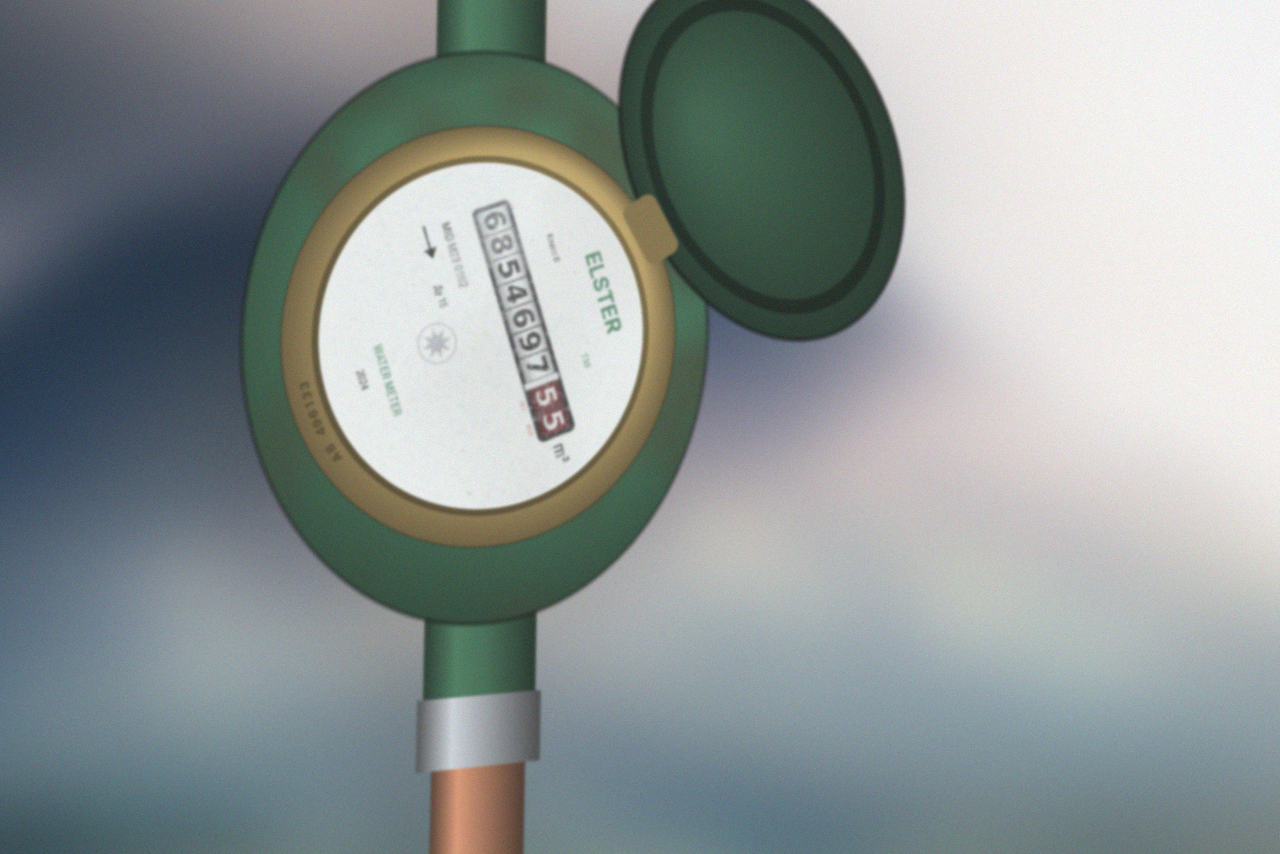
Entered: 6854697.55 m³
